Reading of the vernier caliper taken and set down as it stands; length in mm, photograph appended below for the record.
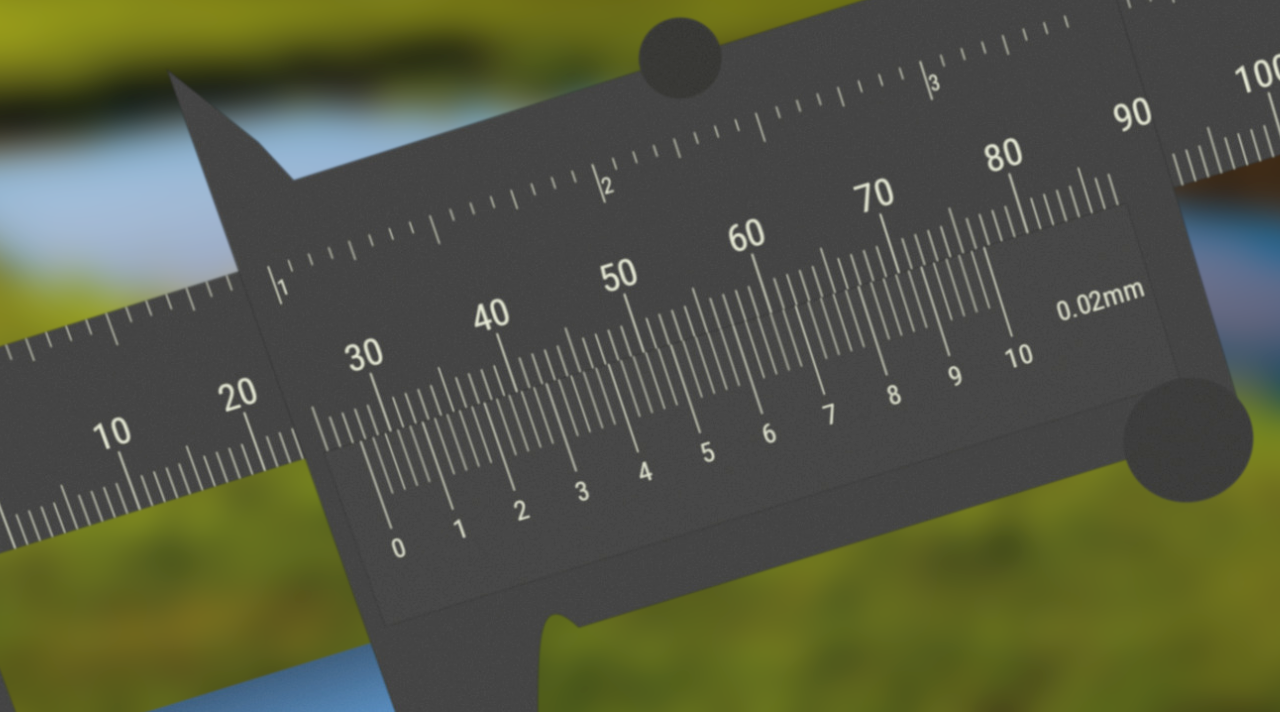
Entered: 27.6 mm
